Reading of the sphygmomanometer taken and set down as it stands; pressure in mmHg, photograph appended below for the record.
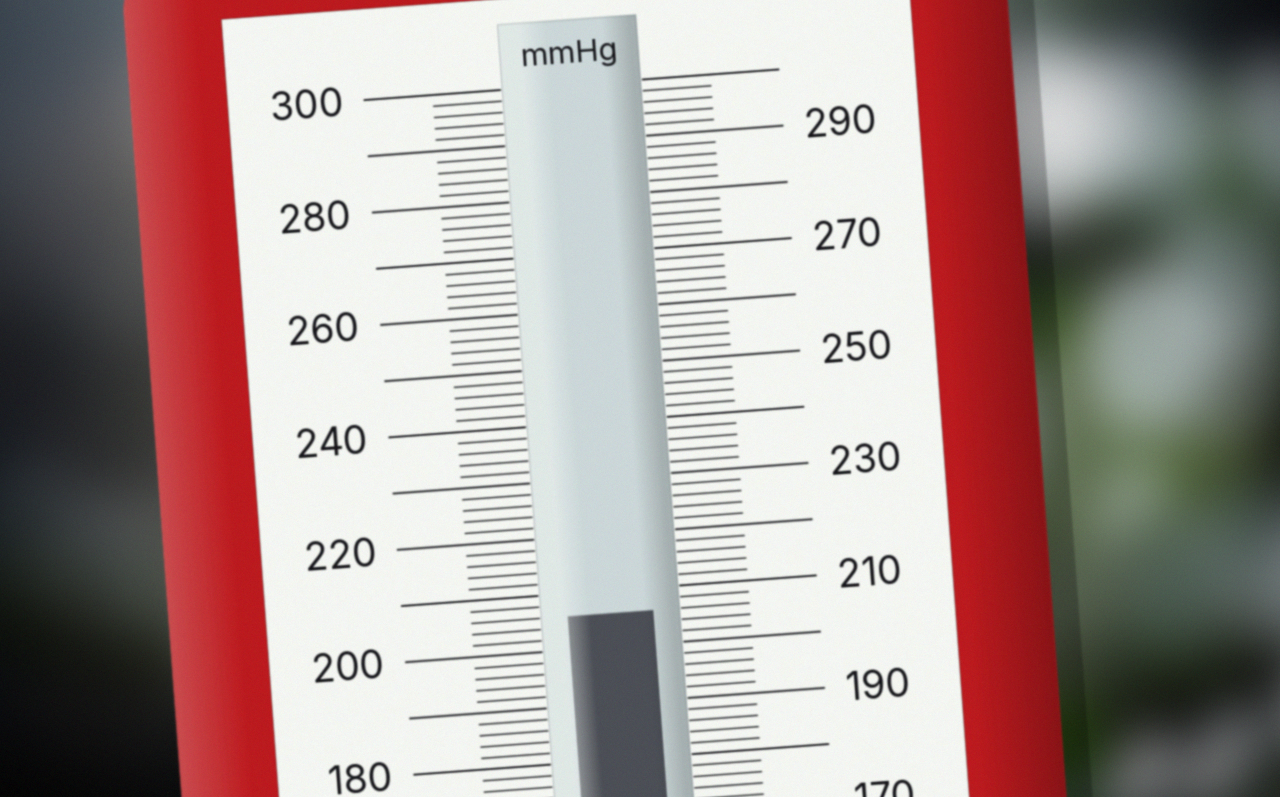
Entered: 206 mmHg
